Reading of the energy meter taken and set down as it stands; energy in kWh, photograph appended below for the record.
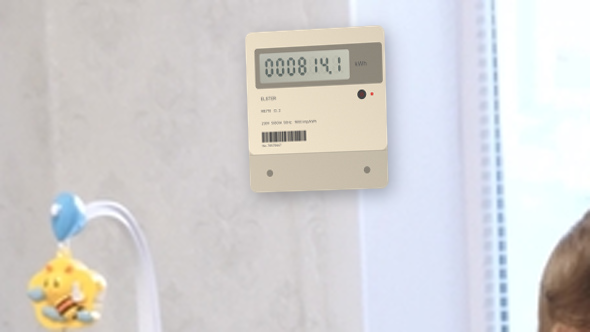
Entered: 814.1 kWh
